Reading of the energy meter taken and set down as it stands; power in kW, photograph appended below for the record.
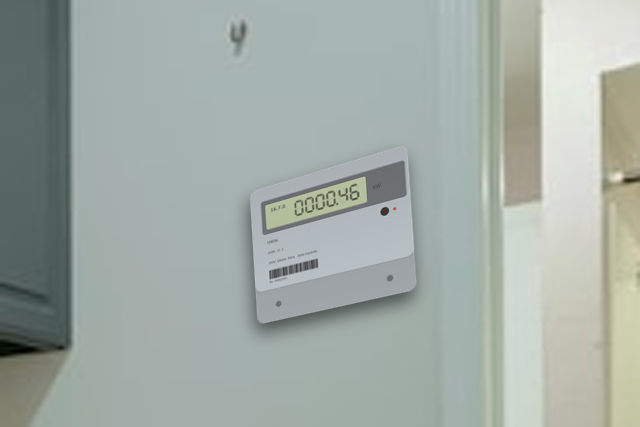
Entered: 0.46 kW
